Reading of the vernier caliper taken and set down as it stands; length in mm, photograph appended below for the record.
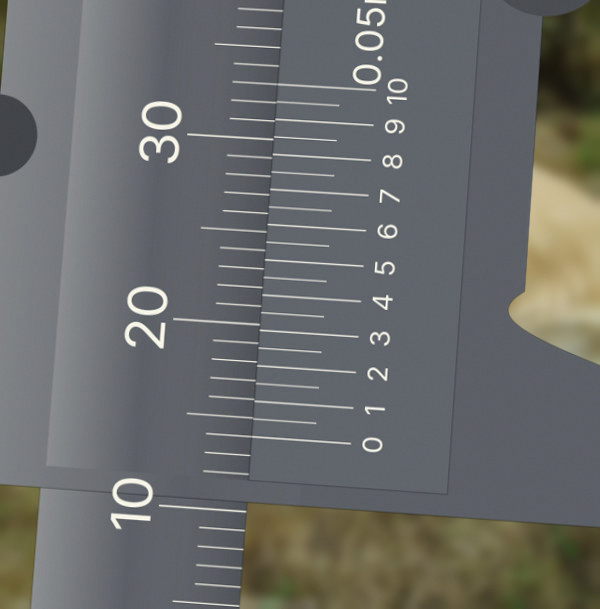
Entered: 14.0 mm
